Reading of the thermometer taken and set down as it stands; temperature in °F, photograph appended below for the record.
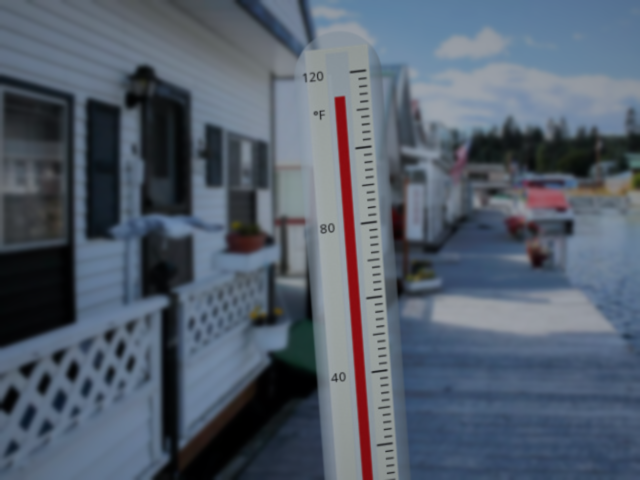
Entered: 114 °F
